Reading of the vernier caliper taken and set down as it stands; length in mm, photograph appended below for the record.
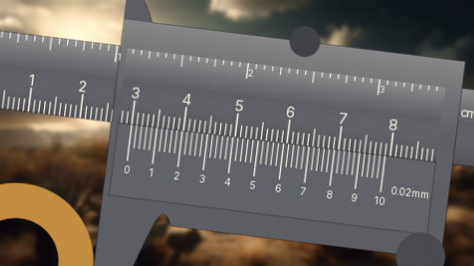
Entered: 30.0 mm
